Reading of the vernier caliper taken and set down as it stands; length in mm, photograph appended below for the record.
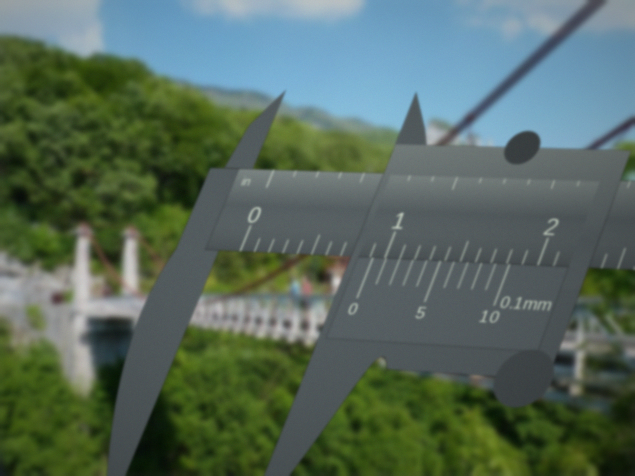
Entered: 9.2 mm
